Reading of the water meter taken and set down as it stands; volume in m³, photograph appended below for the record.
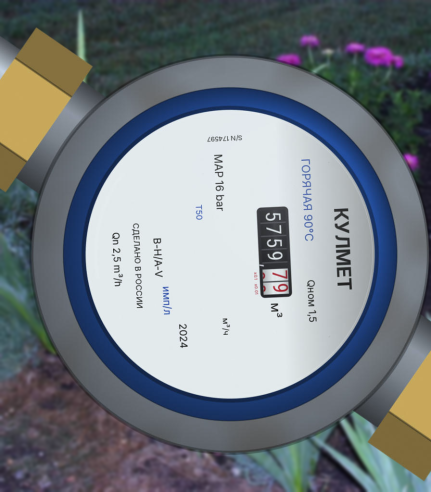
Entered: 5759.79 m³
